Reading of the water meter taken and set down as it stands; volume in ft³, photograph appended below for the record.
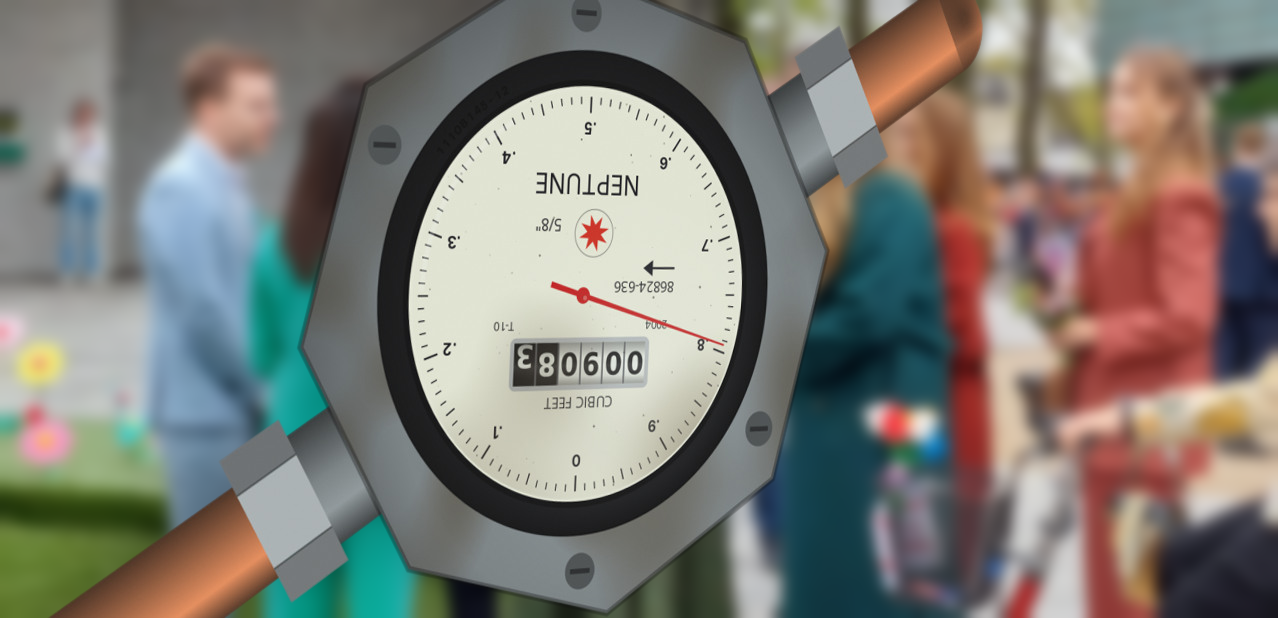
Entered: 9082.79 ft³
